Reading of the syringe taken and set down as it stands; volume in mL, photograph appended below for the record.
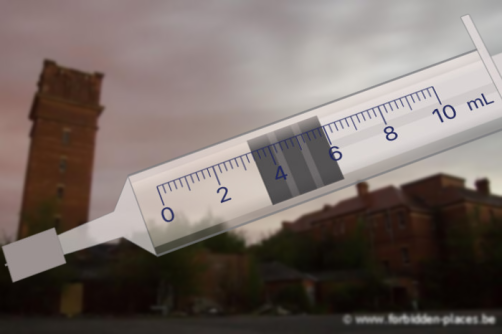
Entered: 3.4 mL
